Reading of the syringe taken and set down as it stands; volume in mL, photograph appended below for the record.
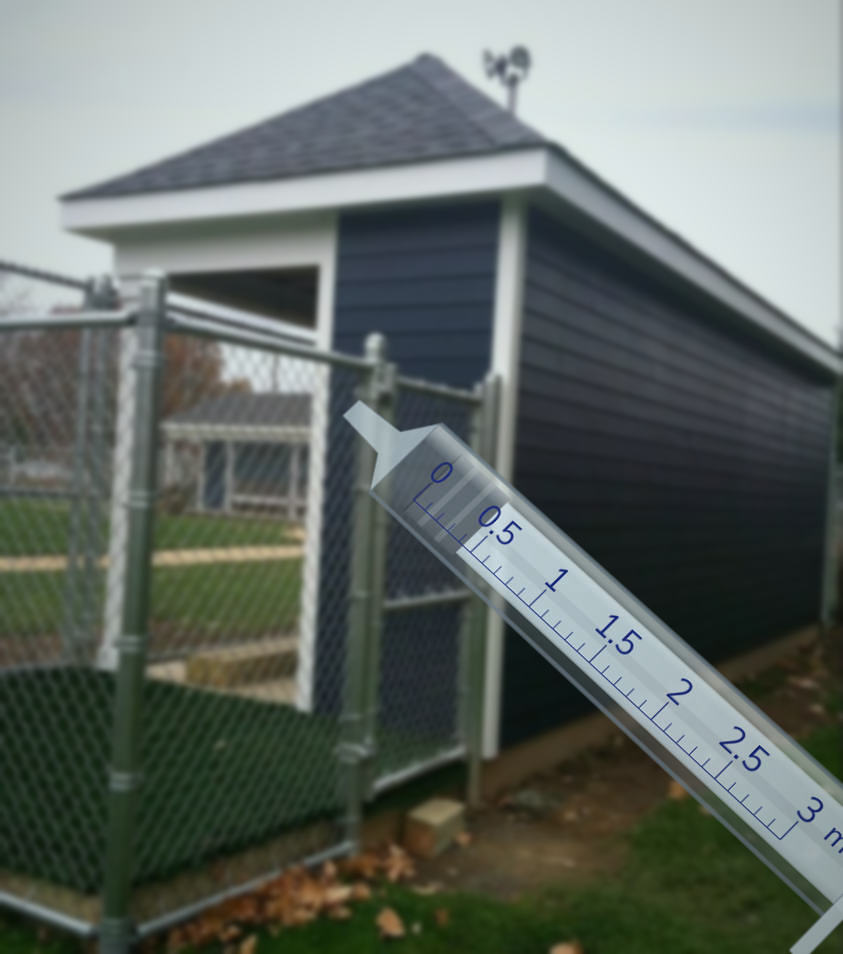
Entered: 0 mL
